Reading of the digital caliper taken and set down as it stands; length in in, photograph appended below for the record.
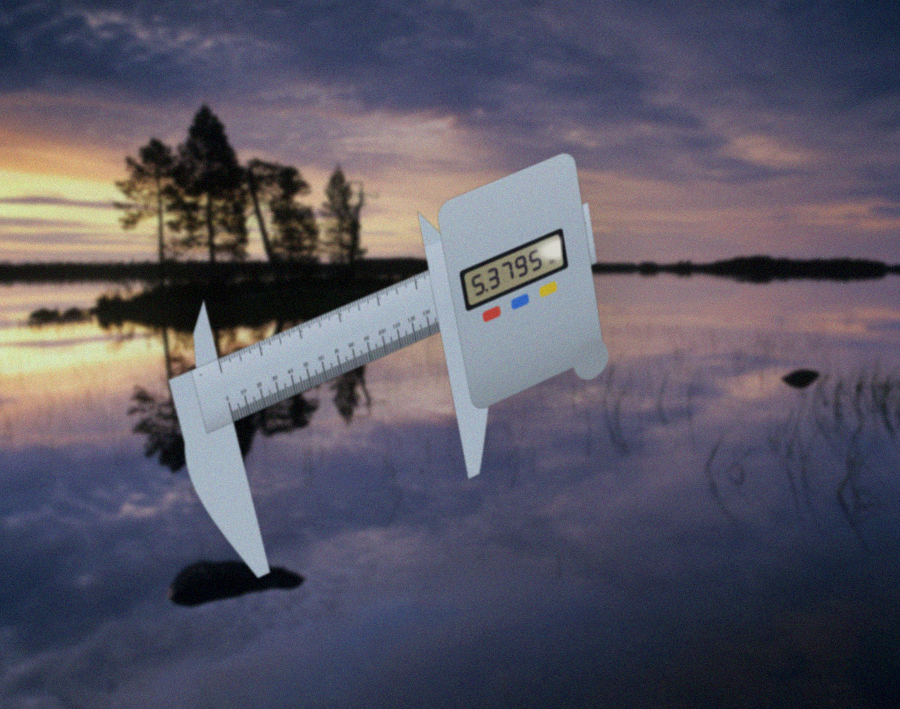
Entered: 5.3795 in
